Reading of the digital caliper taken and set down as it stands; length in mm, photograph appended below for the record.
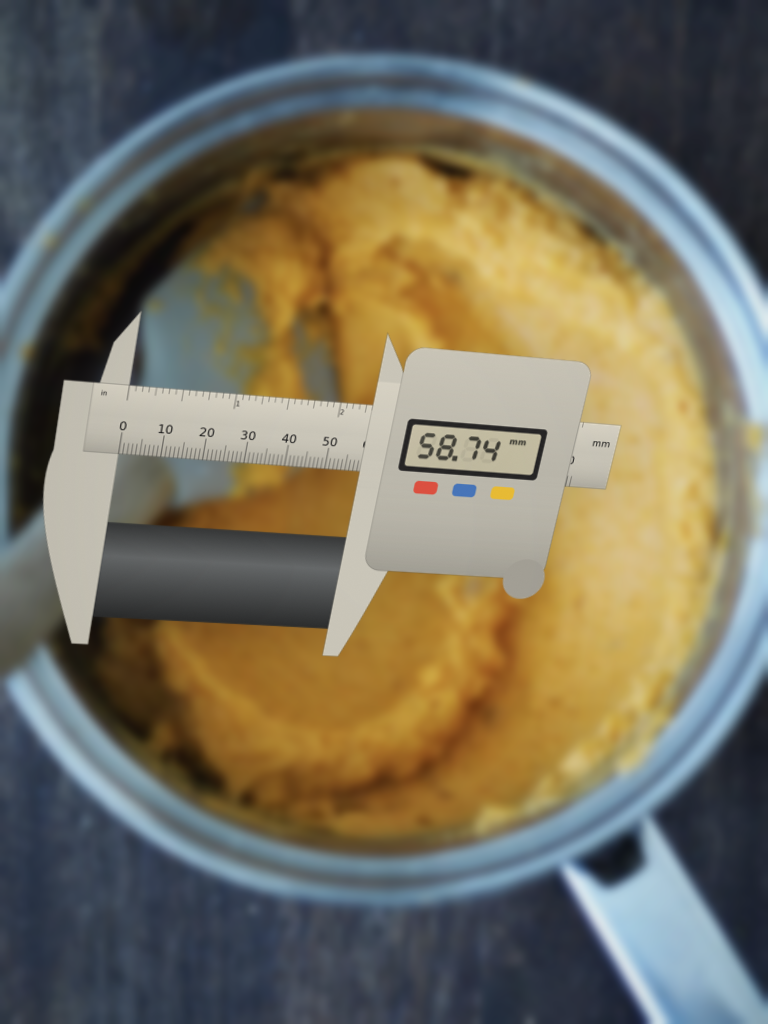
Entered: 58.74 mm
